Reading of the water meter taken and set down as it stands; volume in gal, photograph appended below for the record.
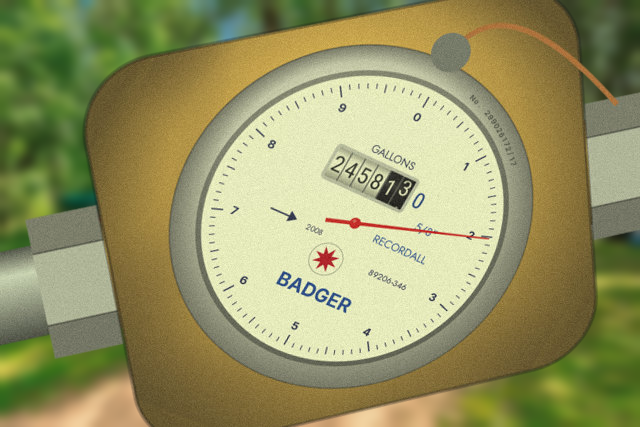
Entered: 2458132.0 gal
